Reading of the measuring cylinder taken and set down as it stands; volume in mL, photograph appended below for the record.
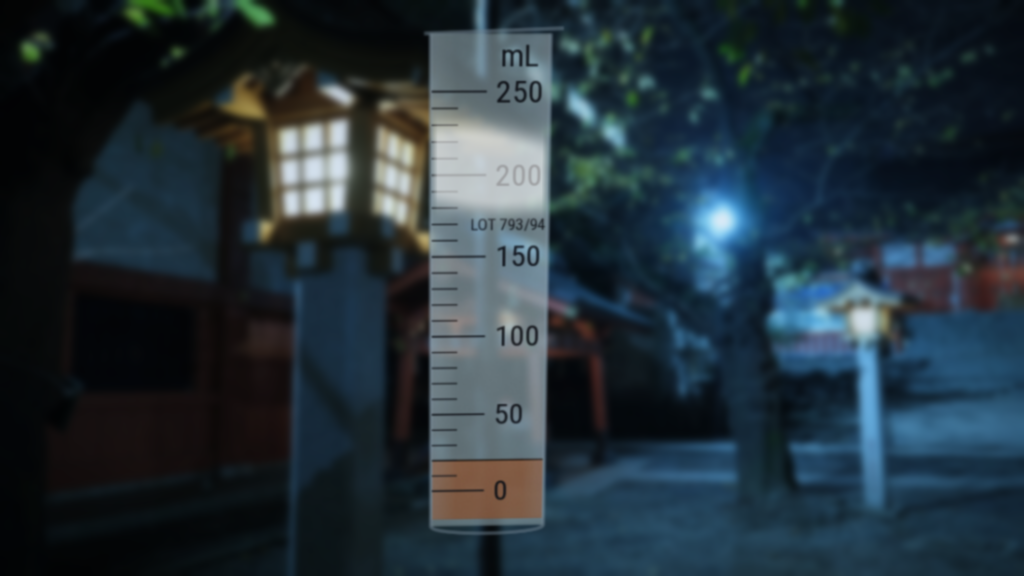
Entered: 20 mL
